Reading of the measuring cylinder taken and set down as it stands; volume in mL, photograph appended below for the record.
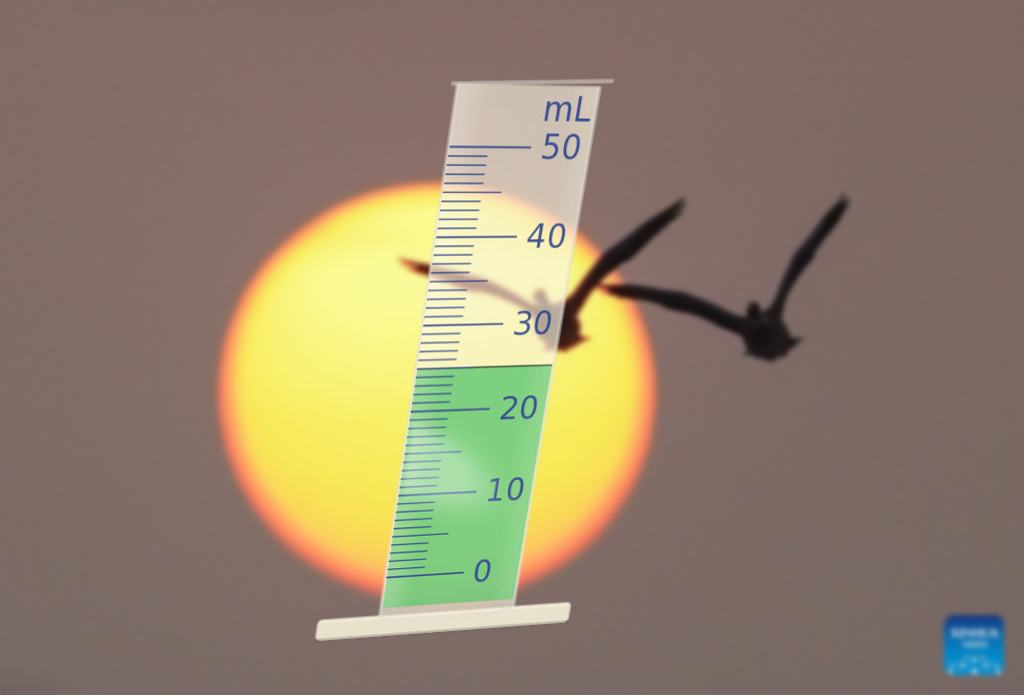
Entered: 25 mL
